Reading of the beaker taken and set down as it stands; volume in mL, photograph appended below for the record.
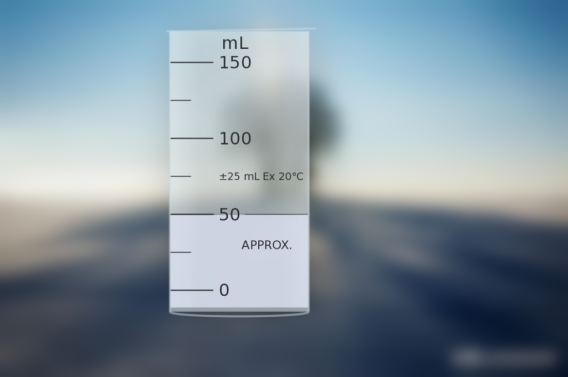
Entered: 50 mL
